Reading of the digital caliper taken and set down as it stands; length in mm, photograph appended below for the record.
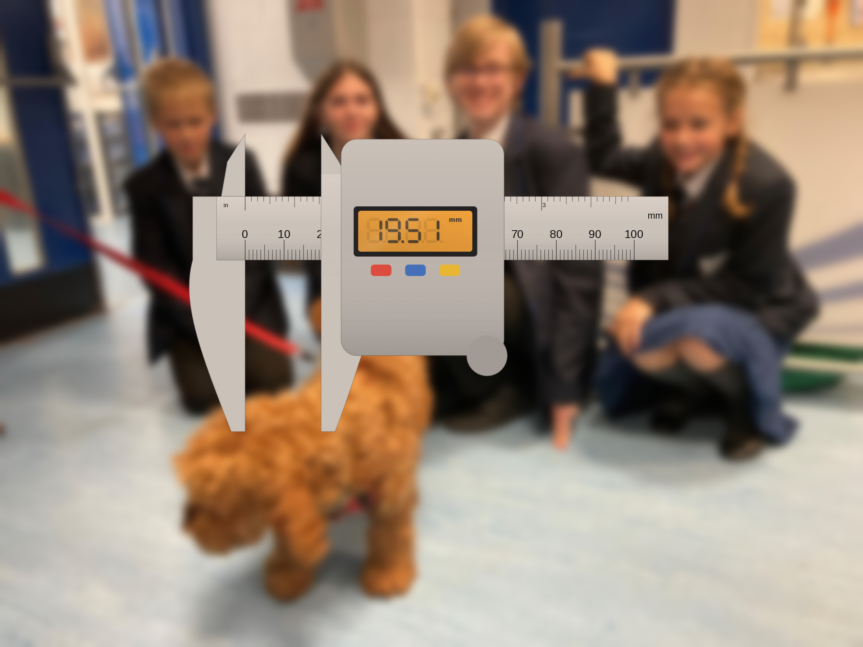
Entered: 19.51 mm
